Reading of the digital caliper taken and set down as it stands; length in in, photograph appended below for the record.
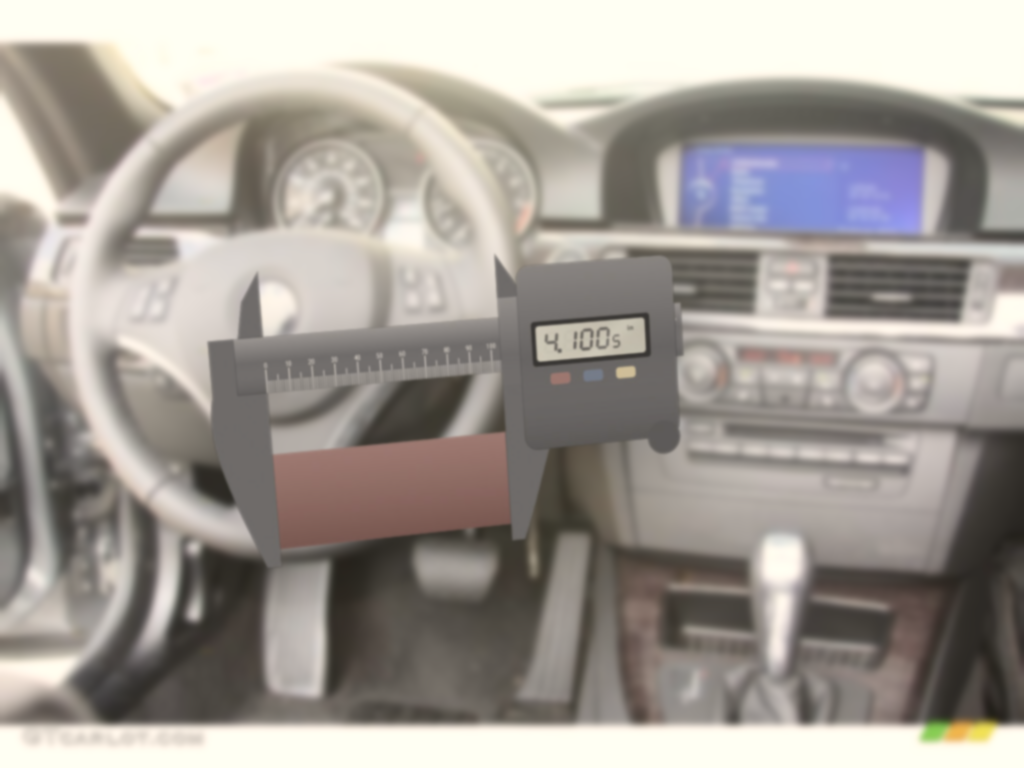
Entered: 4.1005 in
